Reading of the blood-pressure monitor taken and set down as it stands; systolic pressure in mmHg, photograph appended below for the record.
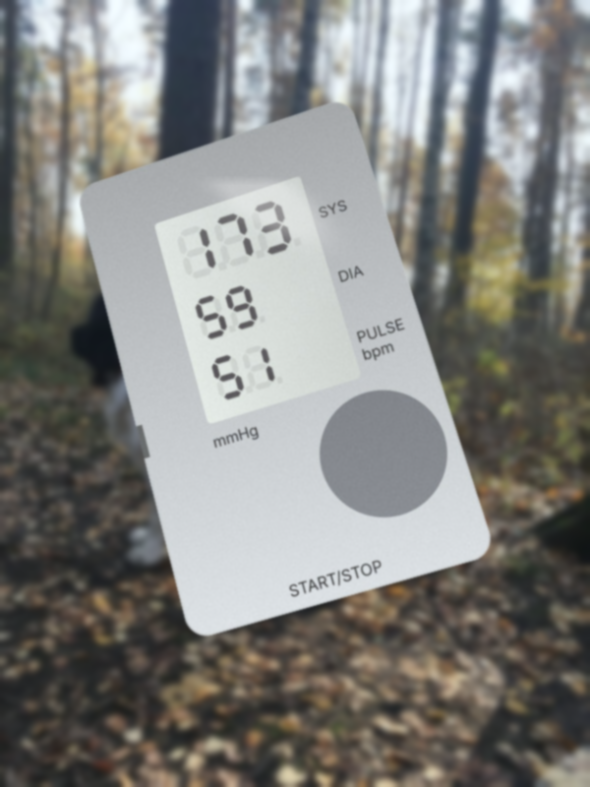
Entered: 173 mmHg
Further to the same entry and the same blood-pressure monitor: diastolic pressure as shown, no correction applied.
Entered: 59 mmHg
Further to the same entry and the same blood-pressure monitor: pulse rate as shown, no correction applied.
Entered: 51 bpm
